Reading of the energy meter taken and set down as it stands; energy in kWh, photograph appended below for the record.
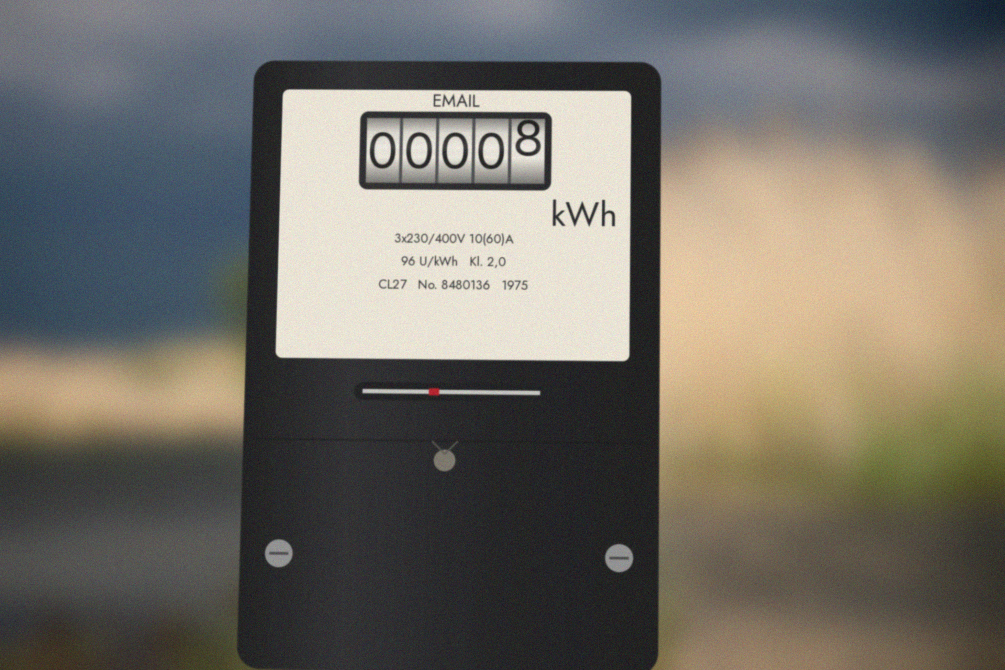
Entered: 8 kWh
